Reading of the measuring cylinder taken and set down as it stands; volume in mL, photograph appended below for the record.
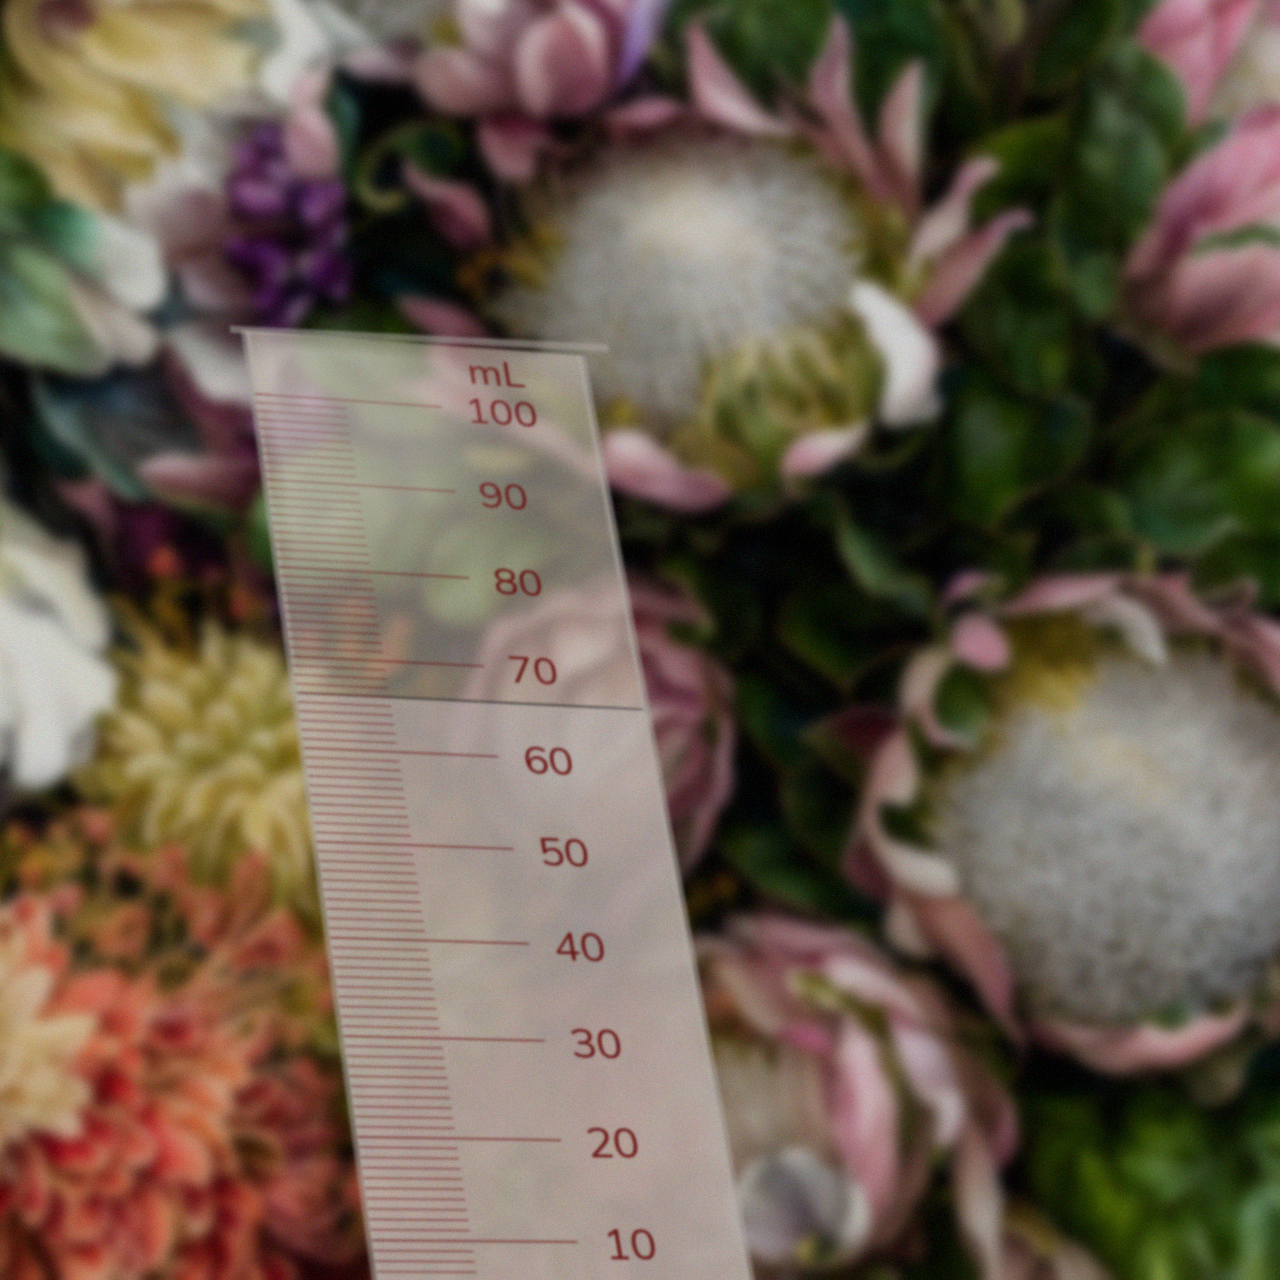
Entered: 66 mL
